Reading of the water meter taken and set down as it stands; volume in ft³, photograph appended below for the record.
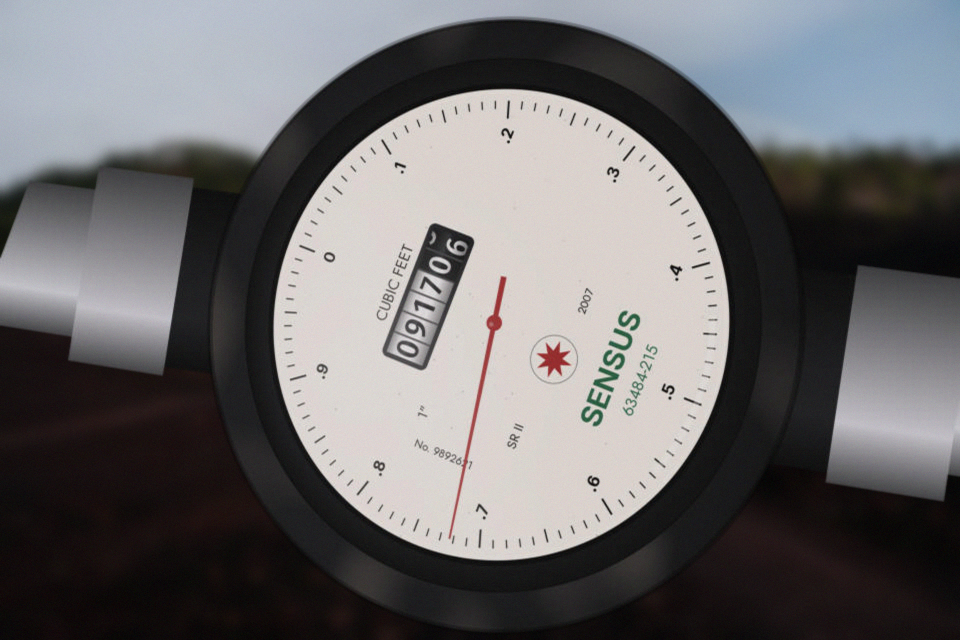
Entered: 91705.72 ft³
